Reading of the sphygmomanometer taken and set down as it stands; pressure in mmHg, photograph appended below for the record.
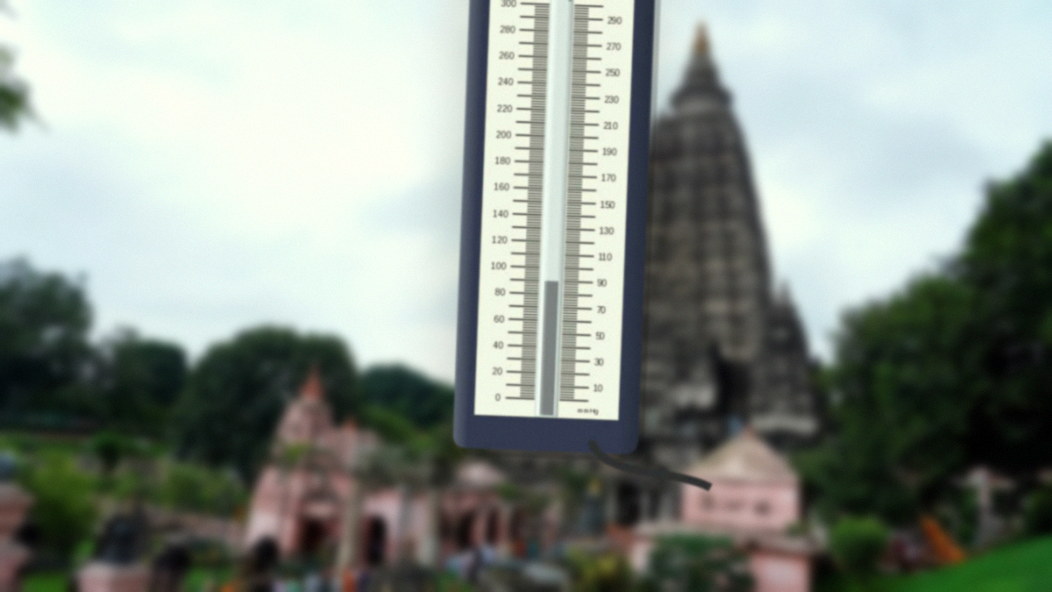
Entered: 90 mmHg
